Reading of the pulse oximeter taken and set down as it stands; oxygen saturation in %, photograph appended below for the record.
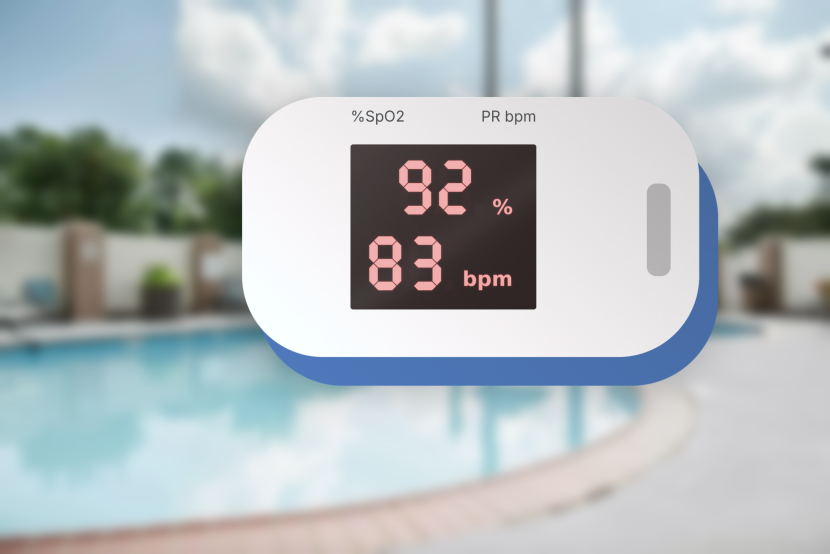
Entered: 92 %
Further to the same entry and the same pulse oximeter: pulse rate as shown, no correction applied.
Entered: 83 bpm
